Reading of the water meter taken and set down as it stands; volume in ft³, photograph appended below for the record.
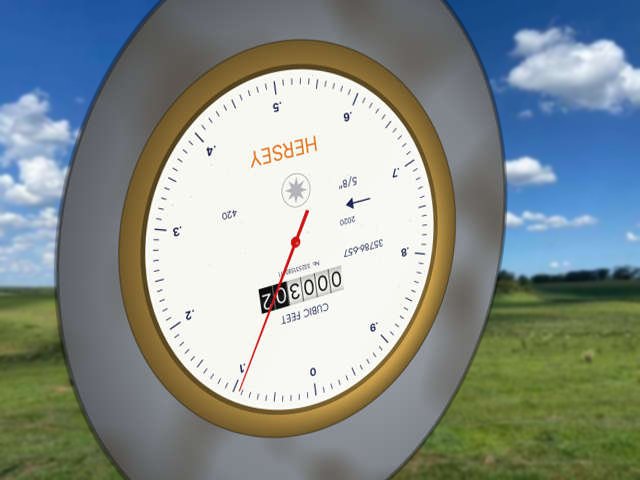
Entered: 302.09 ft³
